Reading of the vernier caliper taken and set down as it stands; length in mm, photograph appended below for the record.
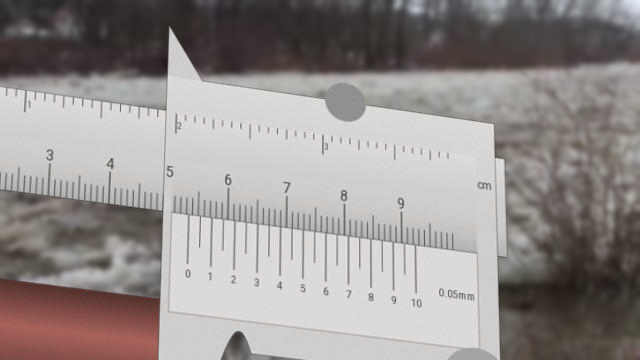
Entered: 53.4 mm
